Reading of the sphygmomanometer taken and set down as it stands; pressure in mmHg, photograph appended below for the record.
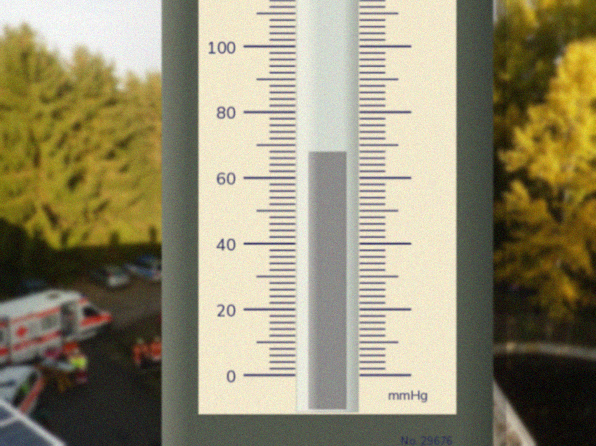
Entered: 68 mmHg
